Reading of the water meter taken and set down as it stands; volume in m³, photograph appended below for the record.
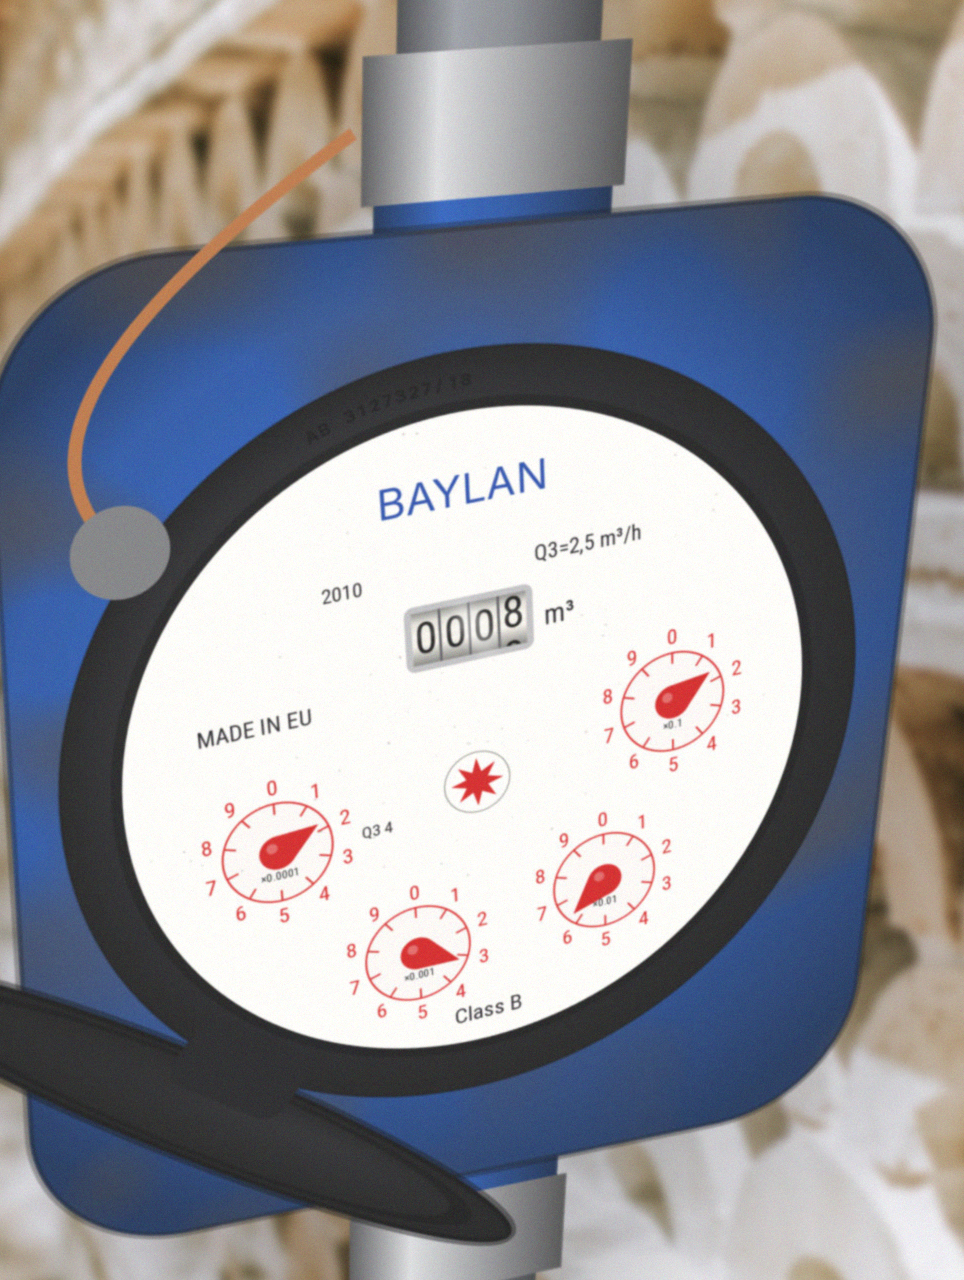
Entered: 8.1631 m³
